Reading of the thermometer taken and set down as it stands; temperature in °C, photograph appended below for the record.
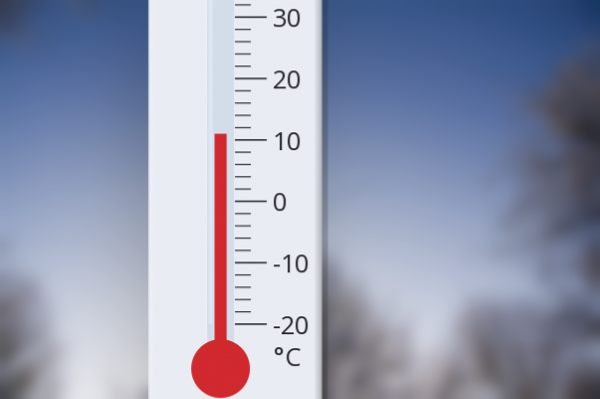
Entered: 11 °C
